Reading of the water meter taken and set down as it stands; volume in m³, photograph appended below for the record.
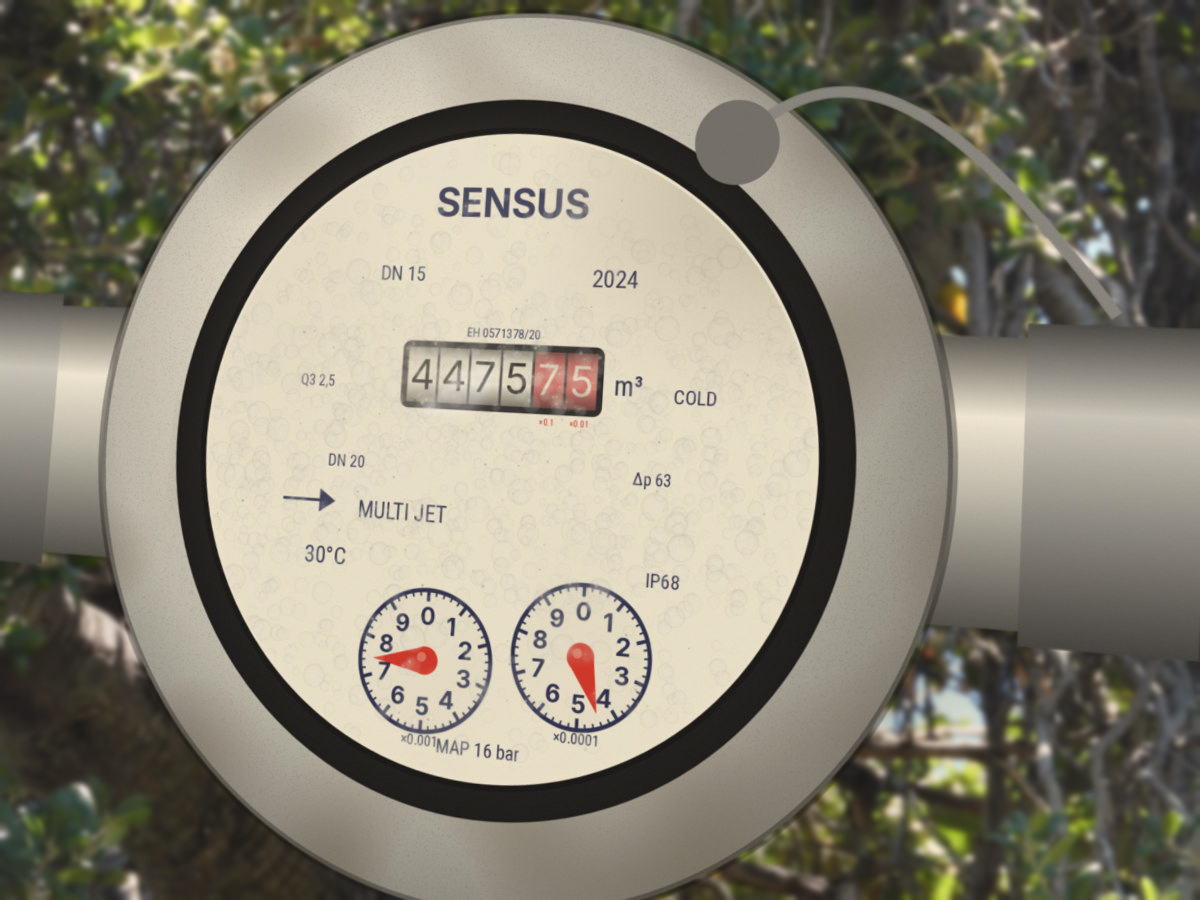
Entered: 4475.7574 m³
